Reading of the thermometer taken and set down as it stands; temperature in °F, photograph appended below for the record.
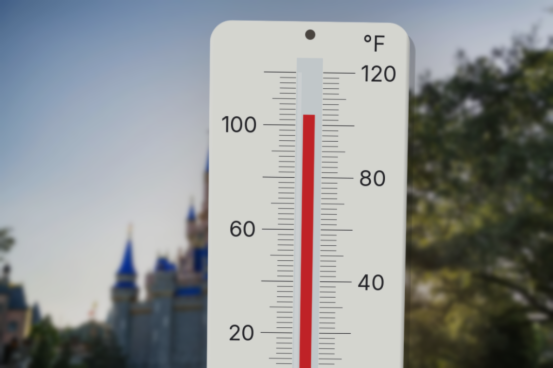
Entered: 104 °F
